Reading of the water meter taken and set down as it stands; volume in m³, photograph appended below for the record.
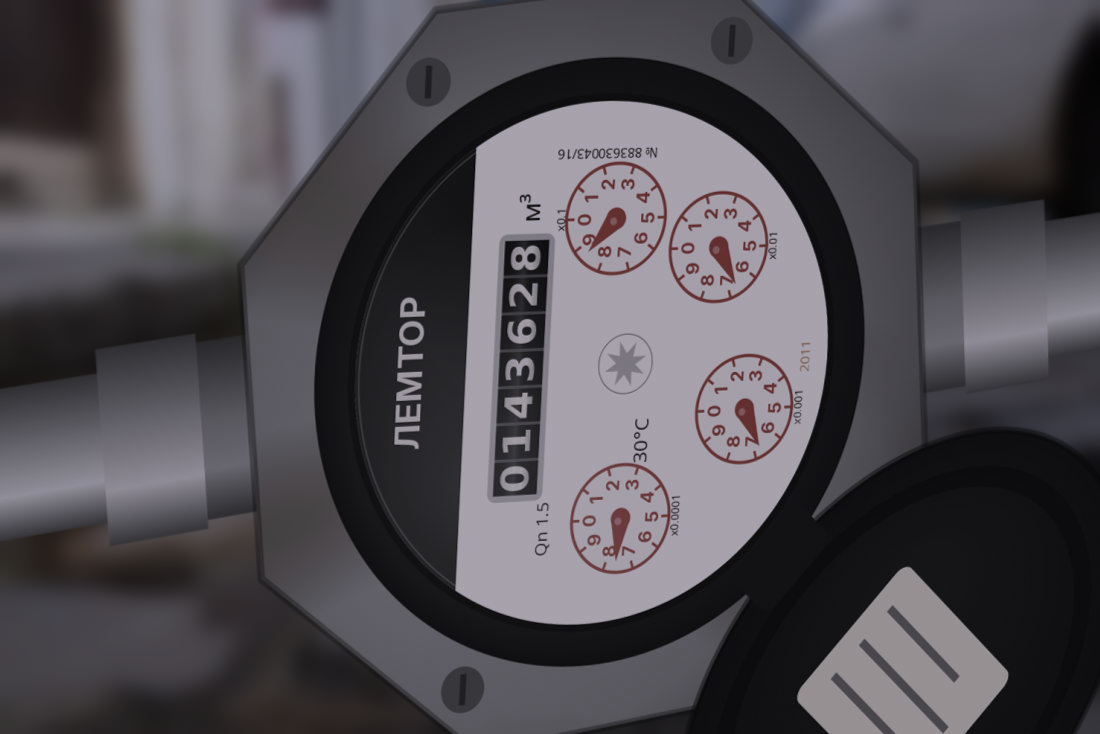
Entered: 143628.8667 m³
